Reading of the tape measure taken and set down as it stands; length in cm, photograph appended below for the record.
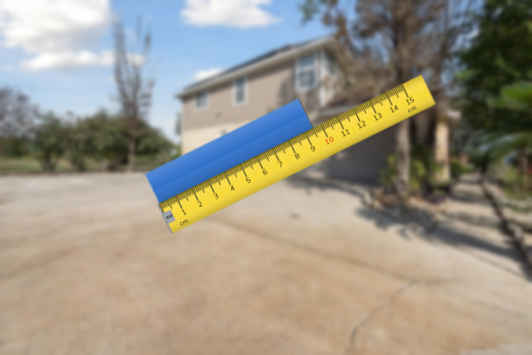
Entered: 9.5 cm
